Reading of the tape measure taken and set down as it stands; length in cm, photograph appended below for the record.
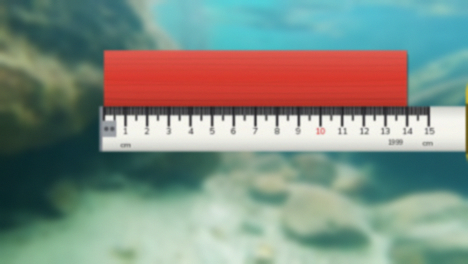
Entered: 14 cm
